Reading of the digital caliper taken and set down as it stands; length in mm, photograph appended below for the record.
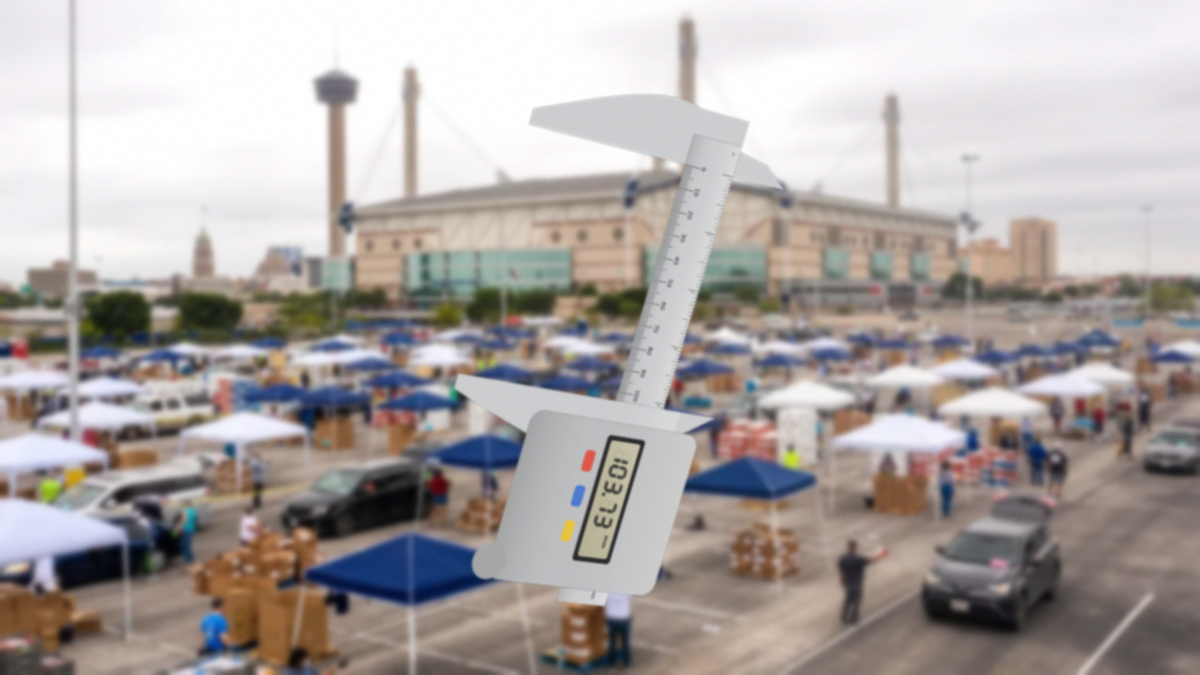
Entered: 103.73 mm
